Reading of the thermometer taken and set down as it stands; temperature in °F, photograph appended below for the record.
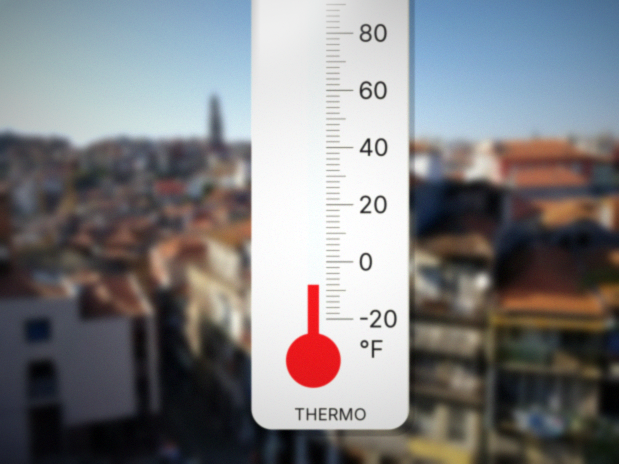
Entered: -8 °F
